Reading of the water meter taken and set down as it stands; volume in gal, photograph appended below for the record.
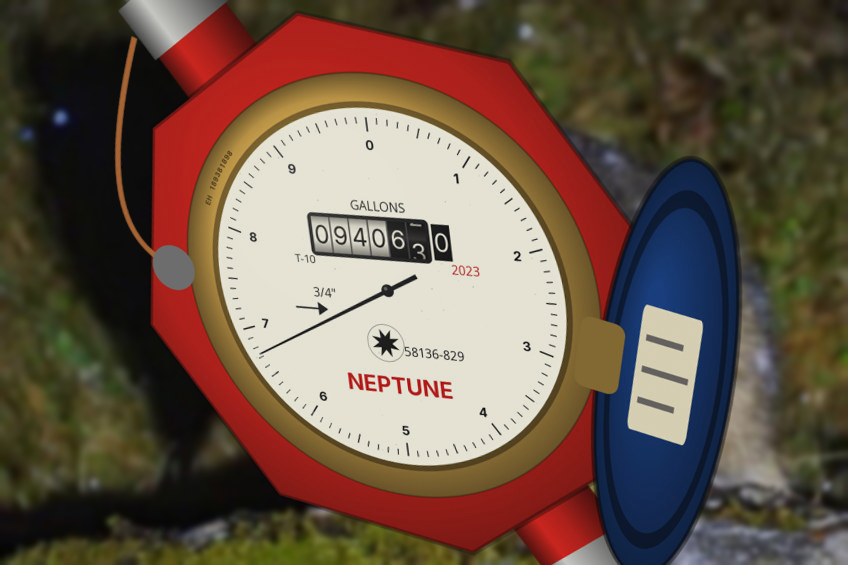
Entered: 940626.7 gal
